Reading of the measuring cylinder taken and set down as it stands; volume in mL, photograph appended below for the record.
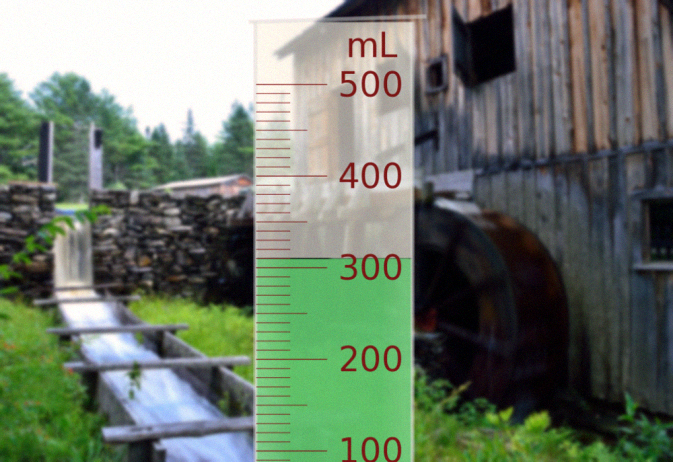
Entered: 310 mL
